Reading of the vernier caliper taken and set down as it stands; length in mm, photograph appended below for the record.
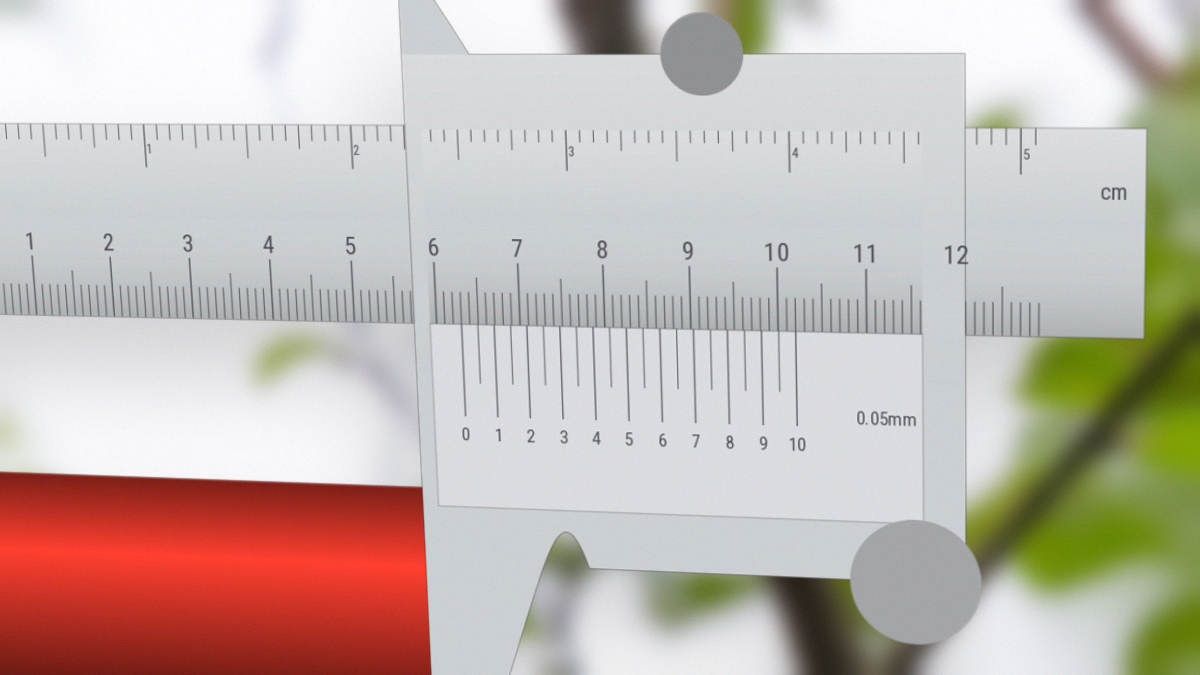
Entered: 63.0 mm
